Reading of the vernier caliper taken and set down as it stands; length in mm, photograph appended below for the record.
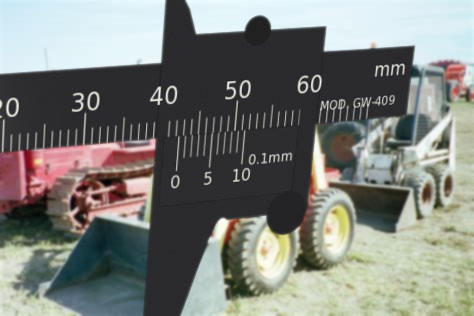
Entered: 42.4 mm
